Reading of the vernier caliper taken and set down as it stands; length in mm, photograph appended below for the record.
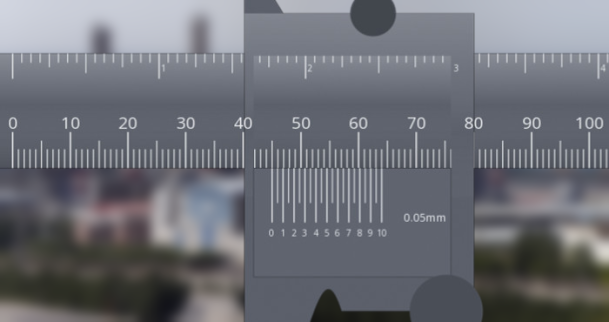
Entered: 45.0 mm
